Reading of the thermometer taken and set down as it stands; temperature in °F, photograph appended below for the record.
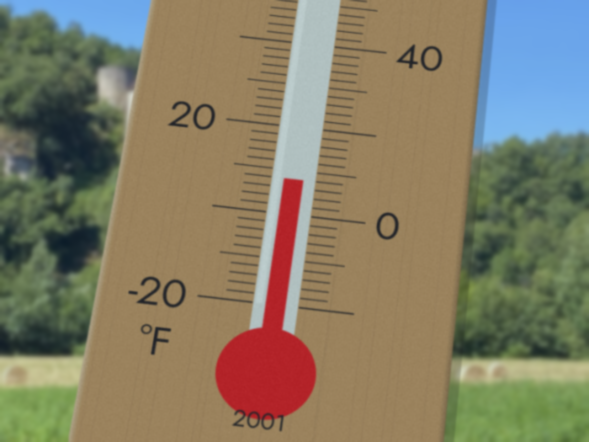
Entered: 8 °F
